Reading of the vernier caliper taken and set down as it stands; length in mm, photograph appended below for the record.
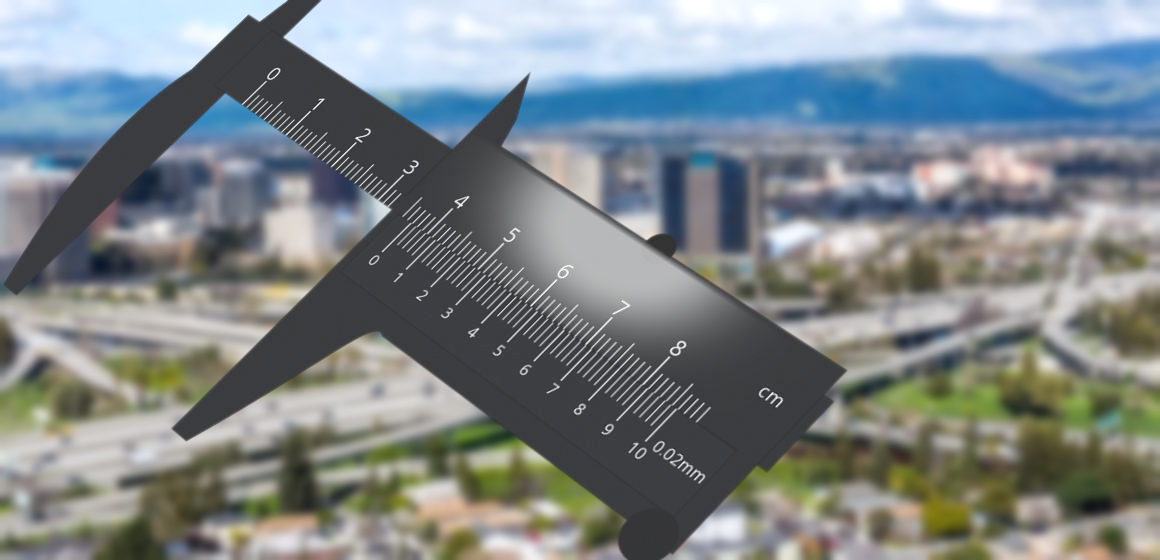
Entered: 36.8 mm
